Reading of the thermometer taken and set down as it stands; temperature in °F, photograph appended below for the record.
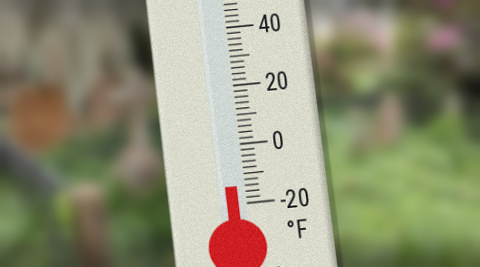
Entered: -14 °F
